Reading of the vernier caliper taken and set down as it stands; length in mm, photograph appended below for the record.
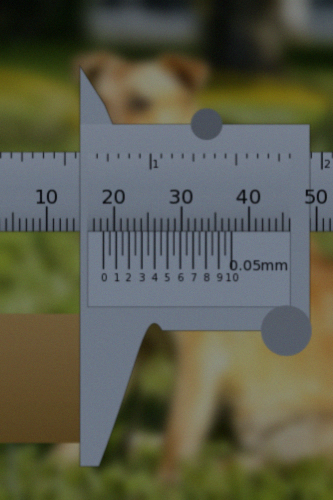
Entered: 18.4 mm
